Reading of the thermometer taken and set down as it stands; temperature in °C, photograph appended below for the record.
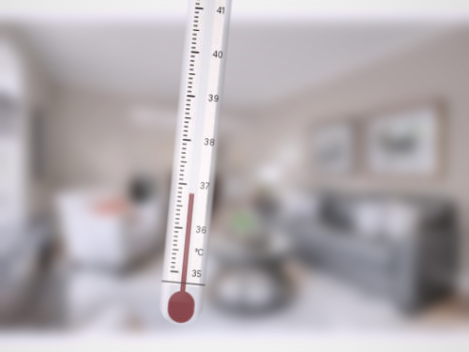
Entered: 36.8 °C
